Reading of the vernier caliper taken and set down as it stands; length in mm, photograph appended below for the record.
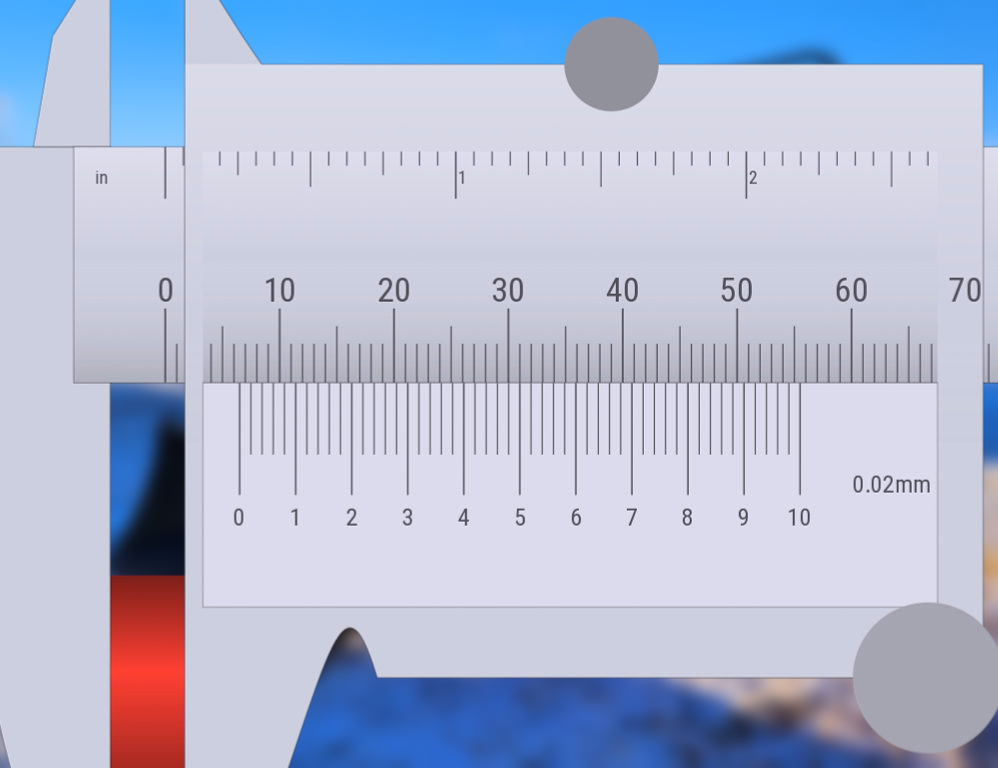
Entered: 6.5 mm
